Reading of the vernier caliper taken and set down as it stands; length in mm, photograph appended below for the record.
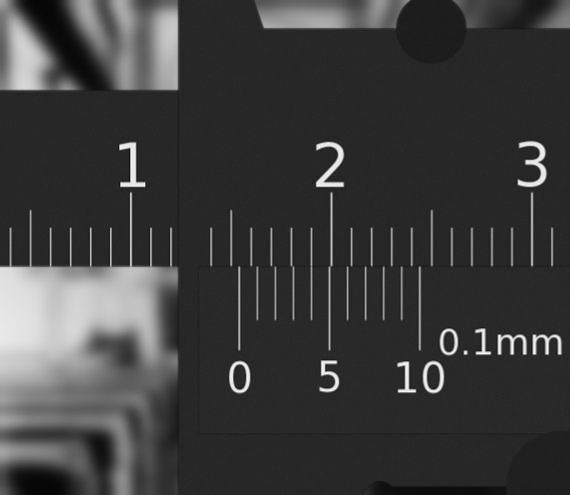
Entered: 15.4 mm
